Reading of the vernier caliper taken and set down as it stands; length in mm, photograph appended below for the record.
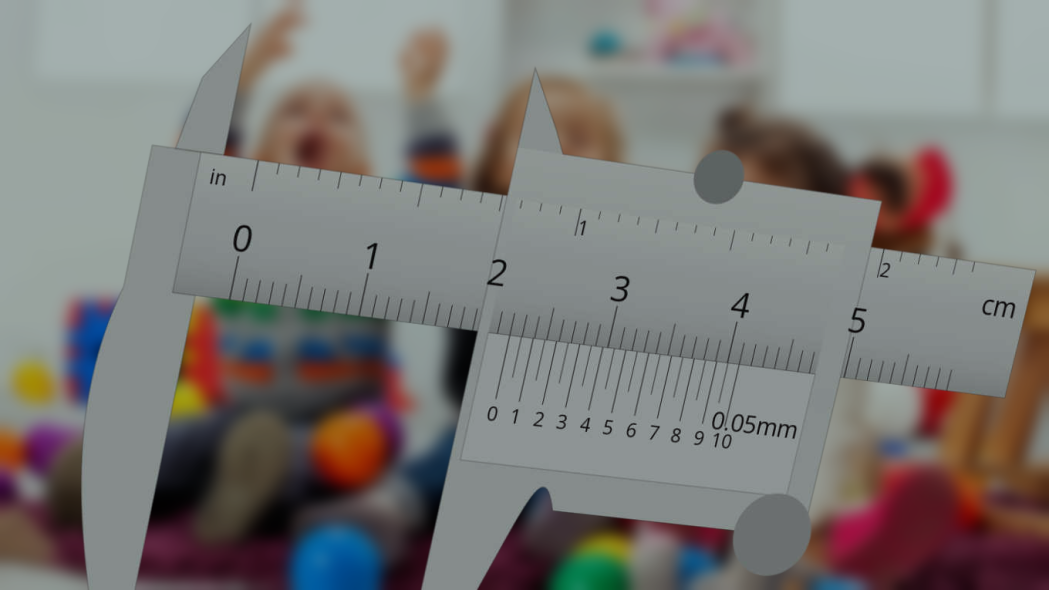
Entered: 22.0 mm
